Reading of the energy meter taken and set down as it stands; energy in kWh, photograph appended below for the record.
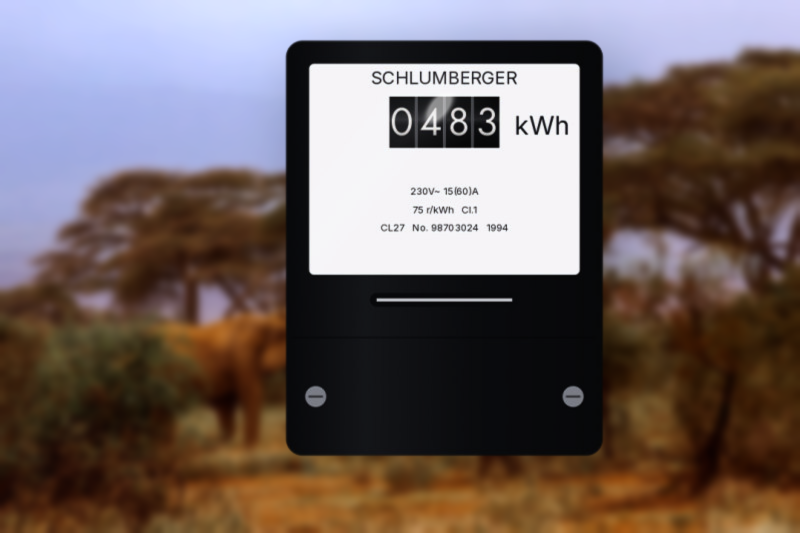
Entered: 483 kWh
